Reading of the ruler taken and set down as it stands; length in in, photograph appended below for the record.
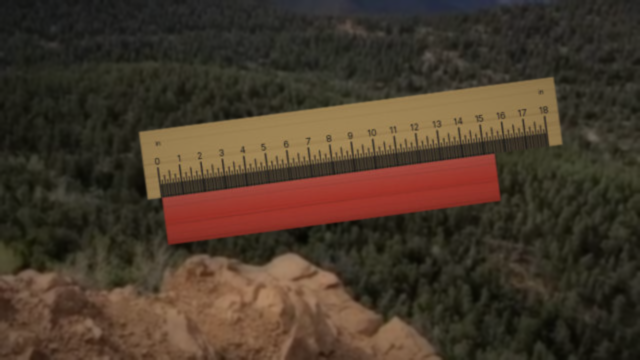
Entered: 15.5 in
